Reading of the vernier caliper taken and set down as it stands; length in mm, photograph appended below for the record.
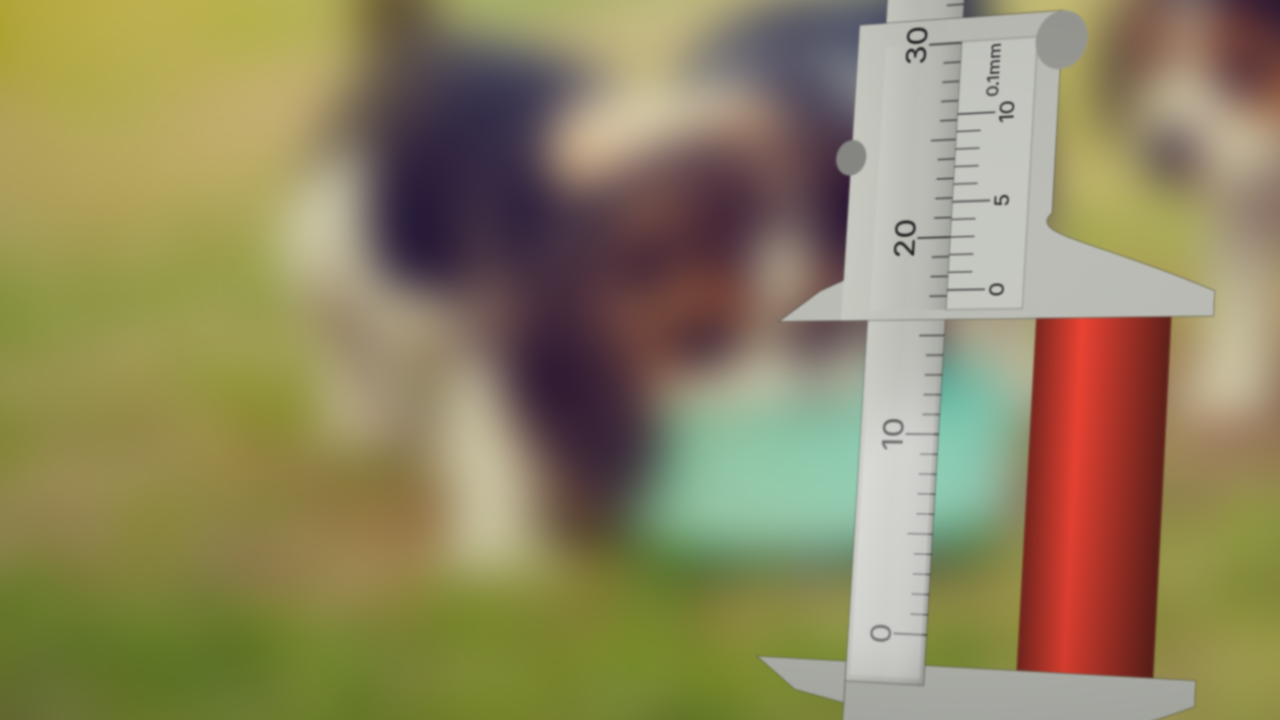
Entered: 17.3 mm
